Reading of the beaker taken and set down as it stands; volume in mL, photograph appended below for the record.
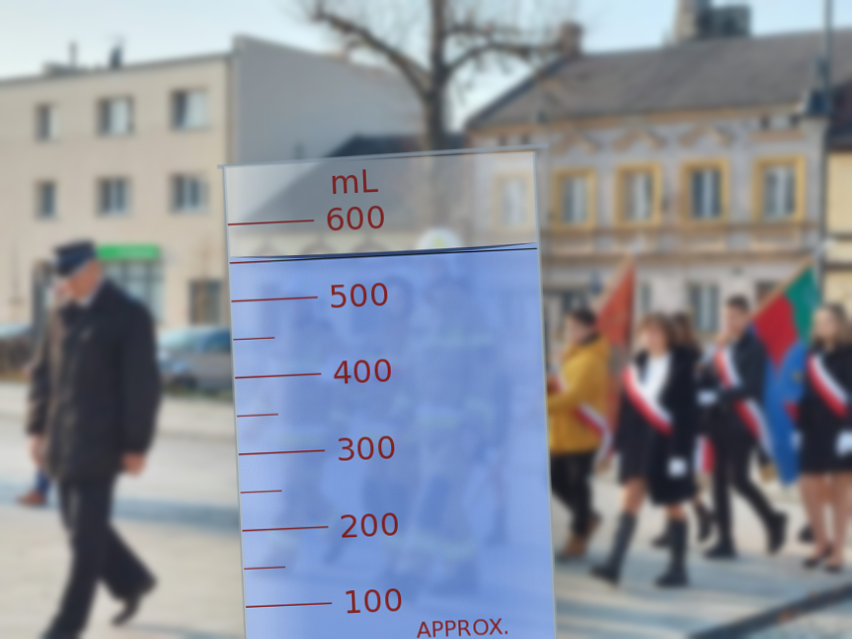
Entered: 550 mL
